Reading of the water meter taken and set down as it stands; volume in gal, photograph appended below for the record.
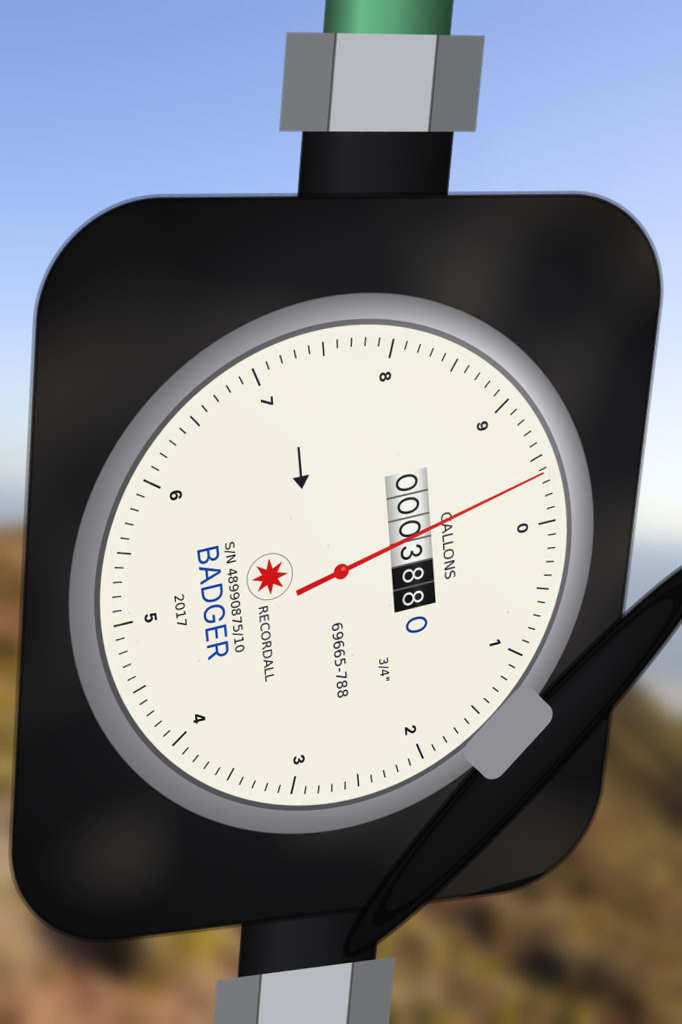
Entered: 3879.6 gal
